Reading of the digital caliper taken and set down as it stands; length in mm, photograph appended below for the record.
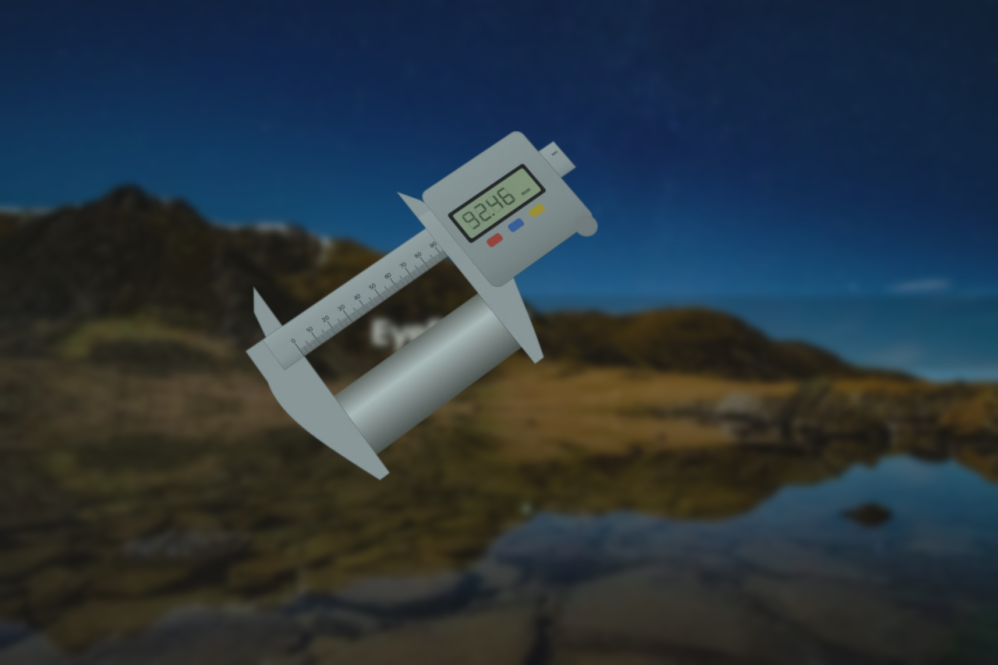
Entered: 92.46 mm
